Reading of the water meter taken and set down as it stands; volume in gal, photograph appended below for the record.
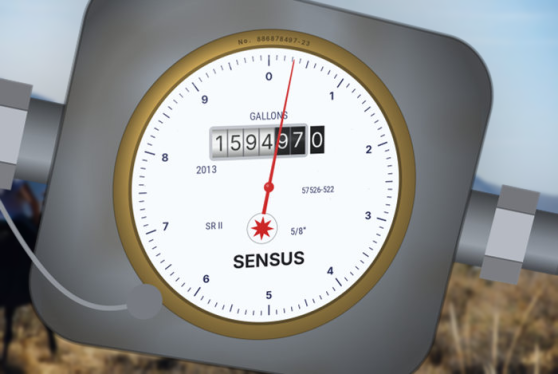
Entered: 1594970.3 gal
